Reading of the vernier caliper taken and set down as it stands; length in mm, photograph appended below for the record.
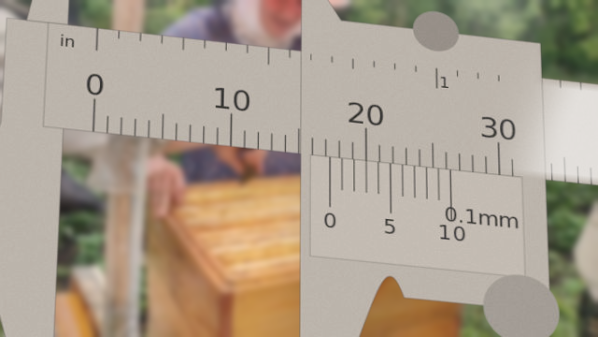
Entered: 17.3 mm
